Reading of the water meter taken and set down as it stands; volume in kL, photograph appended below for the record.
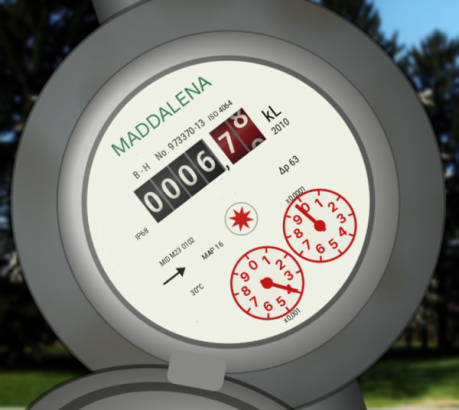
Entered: 6.7839 kL
